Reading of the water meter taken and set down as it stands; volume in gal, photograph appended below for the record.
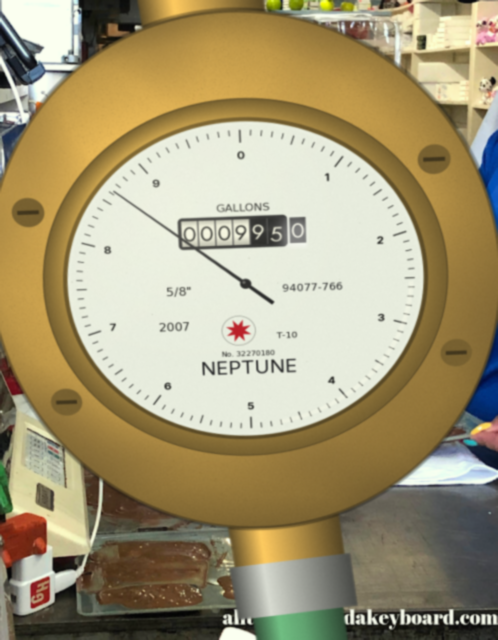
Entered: 9948.6 gal
